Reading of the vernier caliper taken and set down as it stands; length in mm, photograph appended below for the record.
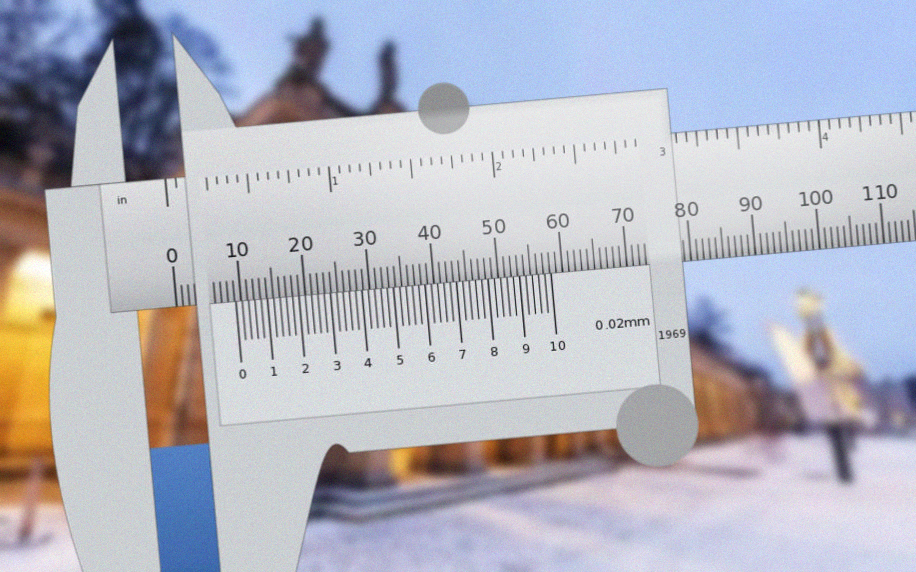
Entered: 9.2 mm
